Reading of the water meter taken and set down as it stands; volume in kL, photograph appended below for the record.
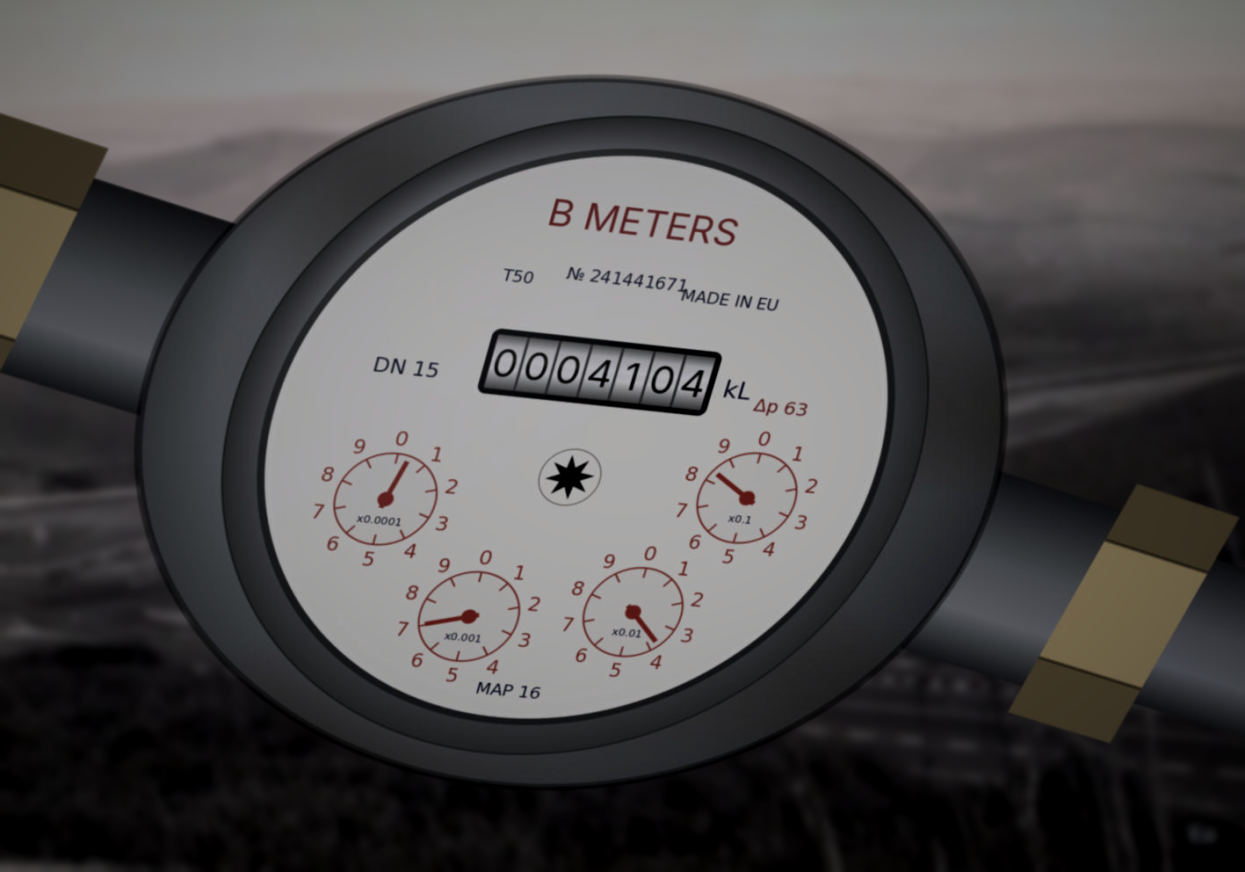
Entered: 4104.8370 kL
